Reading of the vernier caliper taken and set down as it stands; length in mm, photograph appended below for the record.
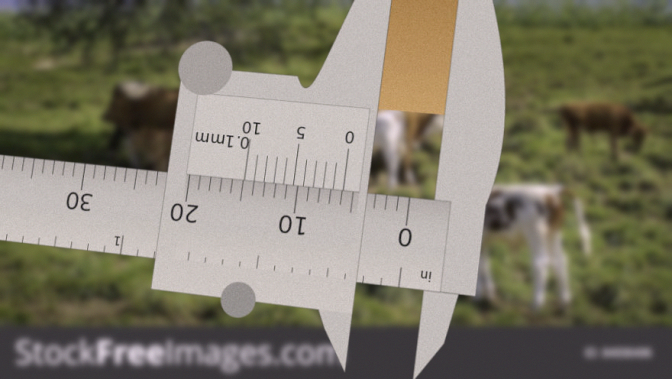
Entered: 5.9 mm
